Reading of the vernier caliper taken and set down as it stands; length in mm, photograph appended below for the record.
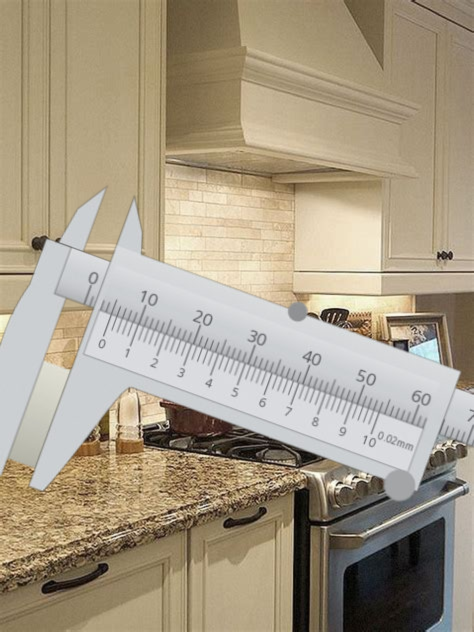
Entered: 5.0 mm
